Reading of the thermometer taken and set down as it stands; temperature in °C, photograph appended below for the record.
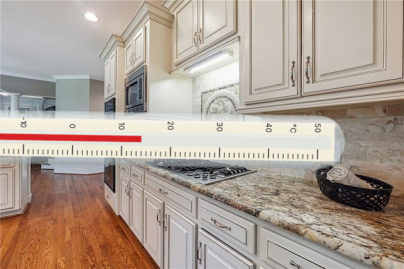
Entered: 14 °C
